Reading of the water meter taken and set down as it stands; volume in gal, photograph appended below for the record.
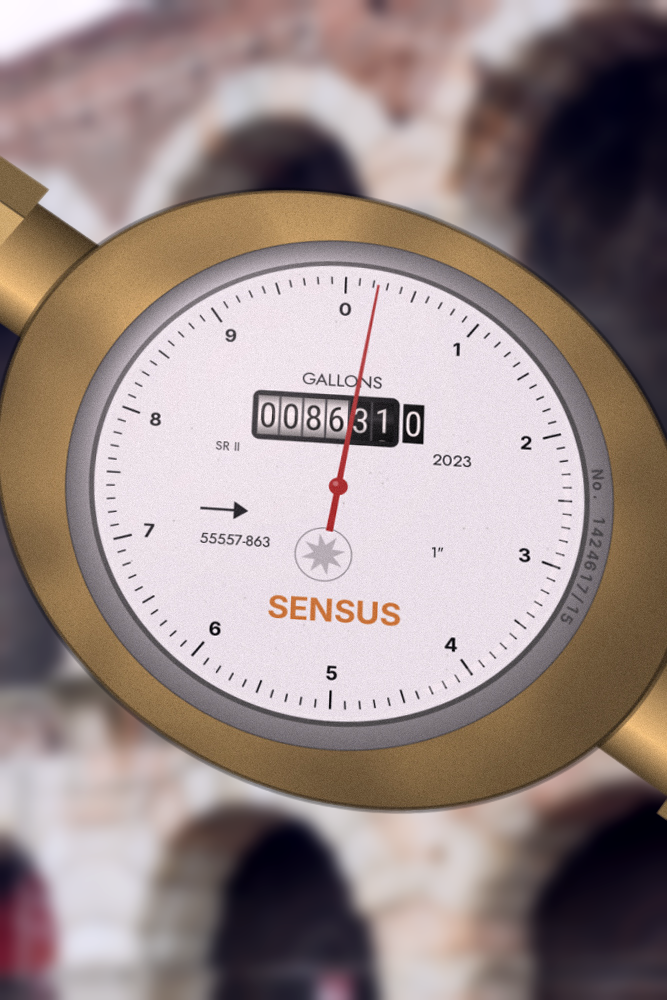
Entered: 86310.2 gal
